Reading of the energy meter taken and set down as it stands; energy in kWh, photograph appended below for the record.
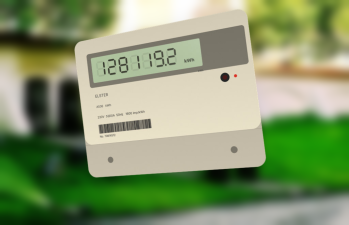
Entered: 128119.2 kWh
